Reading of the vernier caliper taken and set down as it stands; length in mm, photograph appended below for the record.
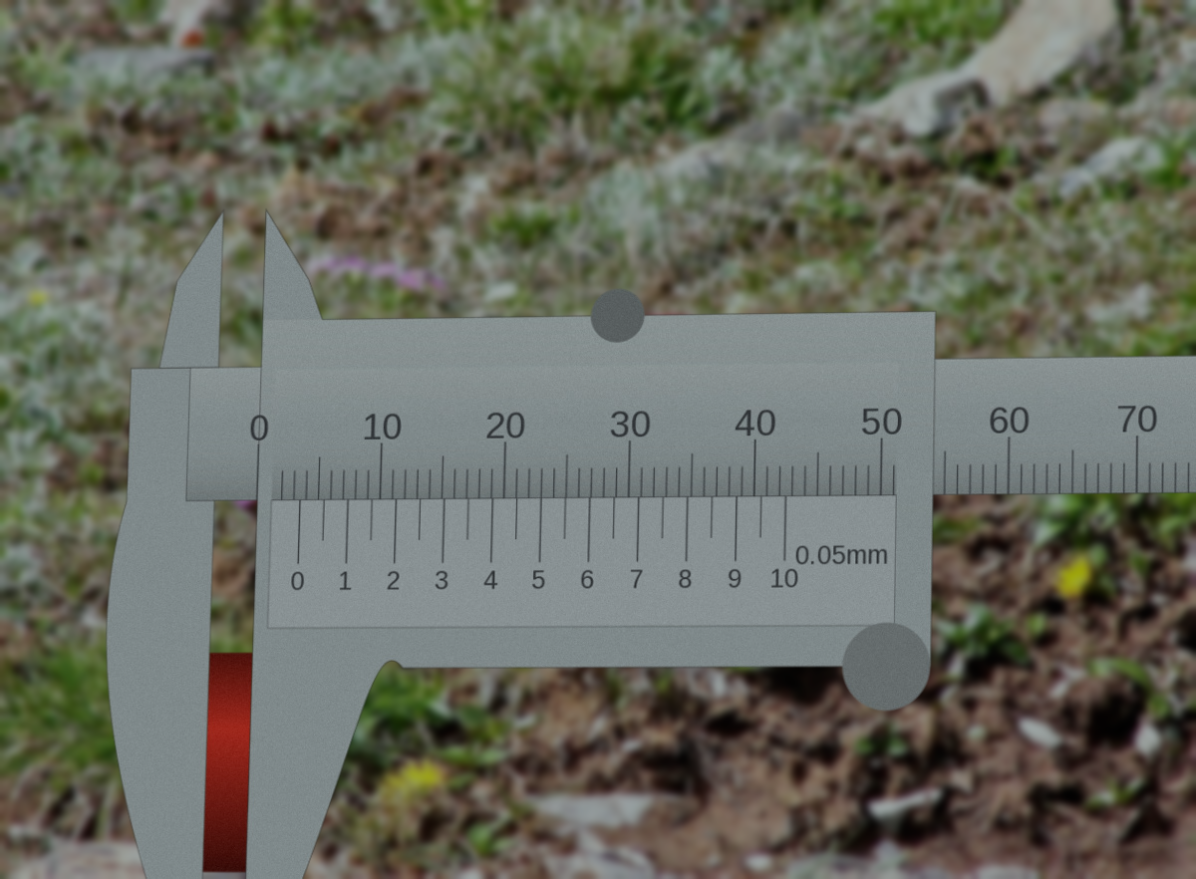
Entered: 3.5 mm
